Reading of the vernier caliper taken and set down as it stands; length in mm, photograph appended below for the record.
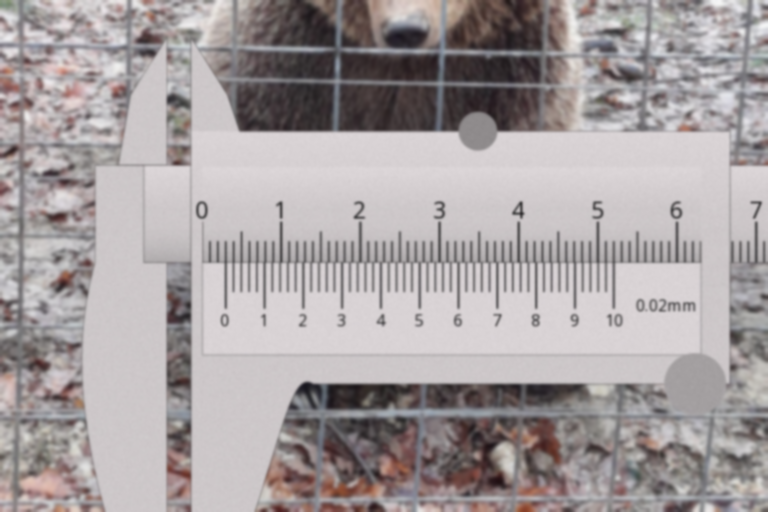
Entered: 3.0 mm
